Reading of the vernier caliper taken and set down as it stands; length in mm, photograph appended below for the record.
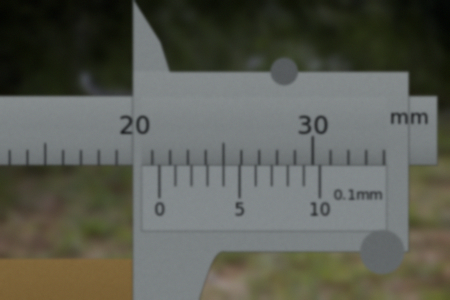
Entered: 21.4 mm
